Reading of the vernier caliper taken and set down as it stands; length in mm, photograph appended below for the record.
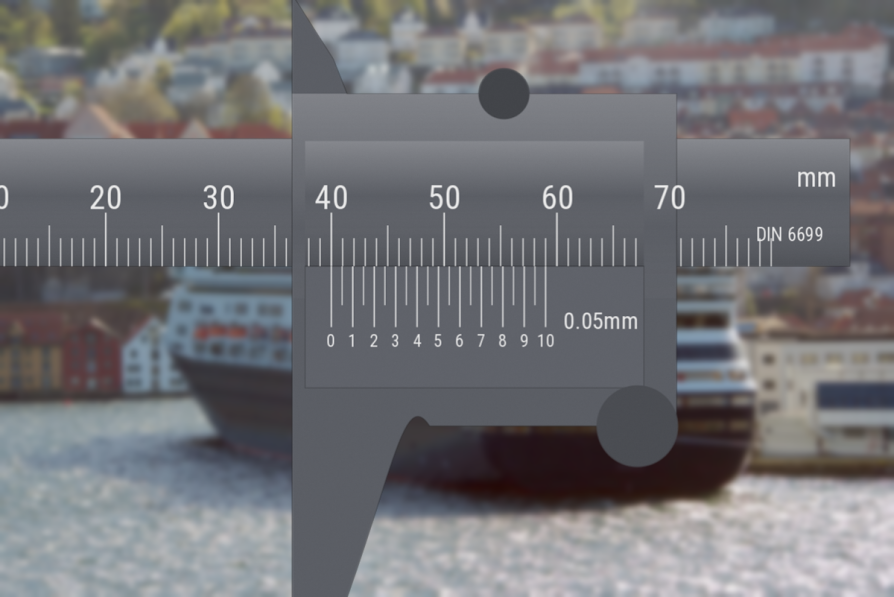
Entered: 40.0 mm
